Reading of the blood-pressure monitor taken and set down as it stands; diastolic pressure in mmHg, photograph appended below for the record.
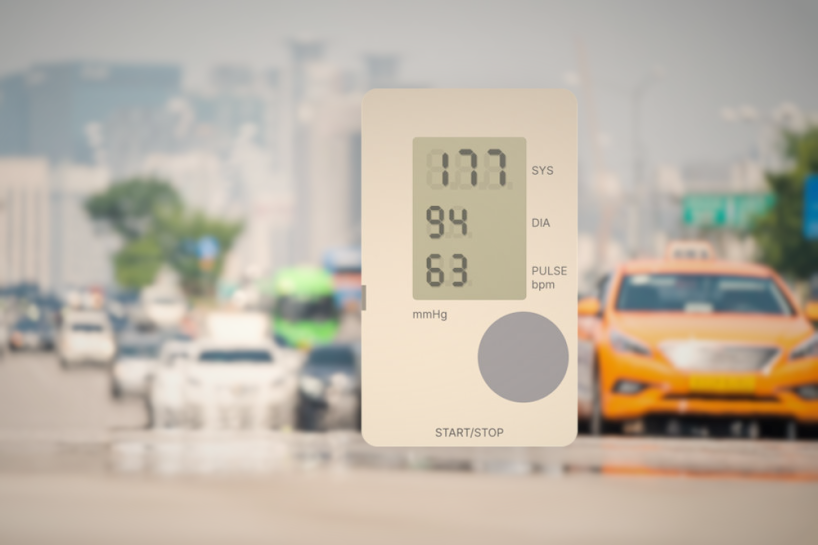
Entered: 94 mmHg
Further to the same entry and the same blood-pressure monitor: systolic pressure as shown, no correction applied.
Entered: 177 mmHg
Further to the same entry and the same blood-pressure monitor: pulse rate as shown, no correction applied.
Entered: 63 bpm
